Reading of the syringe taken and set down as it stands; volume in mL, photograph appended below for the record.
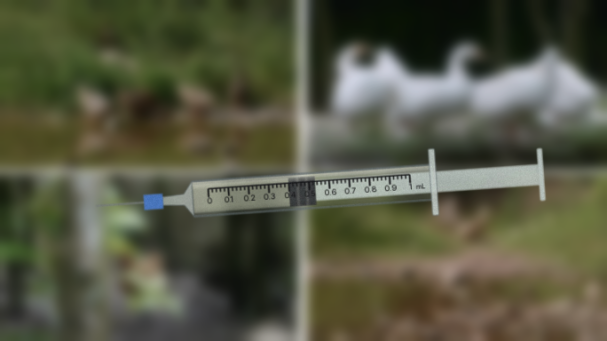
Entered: 0.4 mL
